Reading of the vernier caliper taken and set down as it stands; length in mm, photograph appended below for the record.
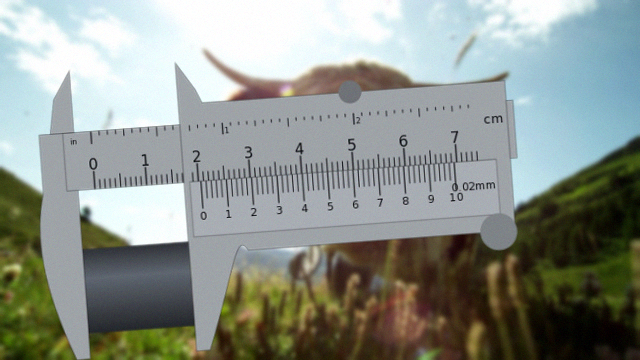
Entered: 20.5 mm
